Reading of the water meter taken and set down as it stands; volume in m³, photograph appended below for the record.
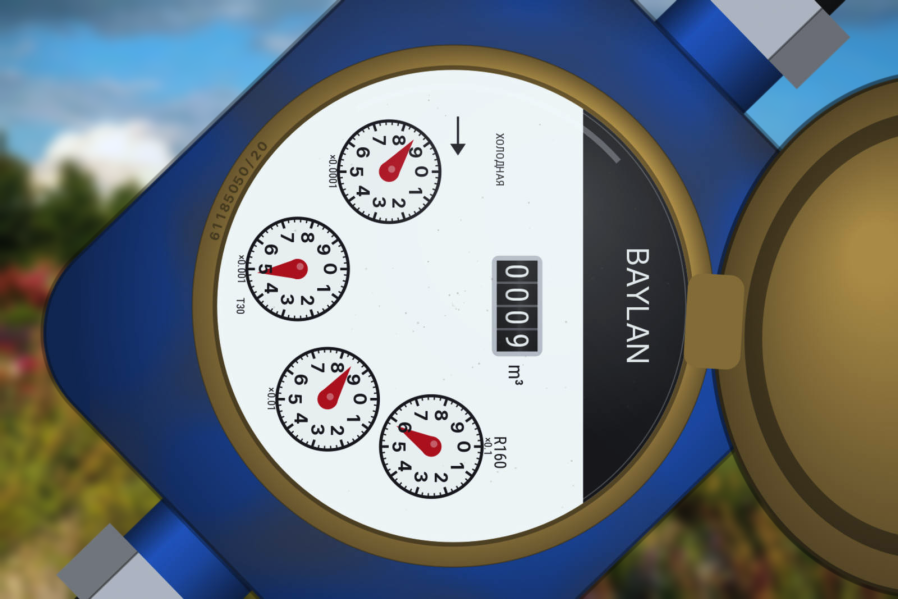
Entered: 9.5848 m³
